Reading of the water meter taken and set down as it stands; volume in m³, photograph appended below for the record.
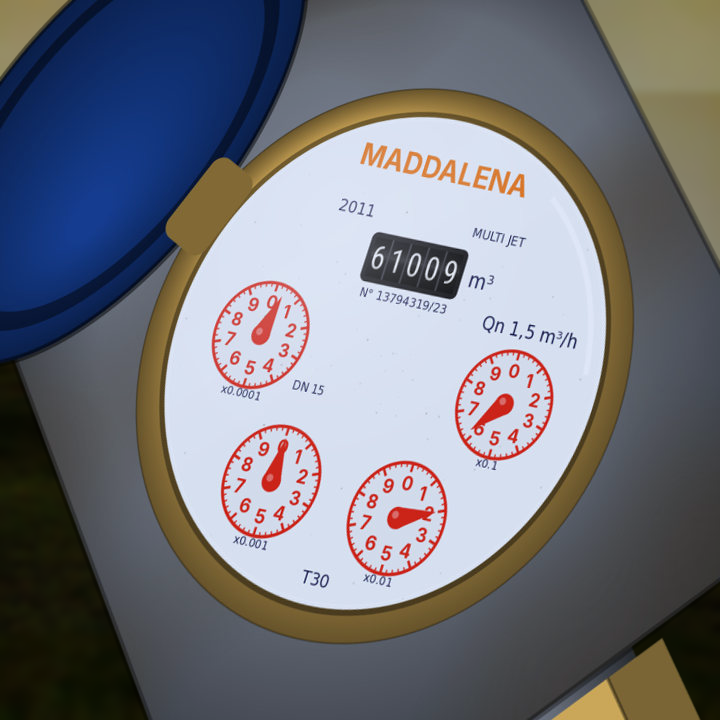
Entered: 61009.6200 m³
